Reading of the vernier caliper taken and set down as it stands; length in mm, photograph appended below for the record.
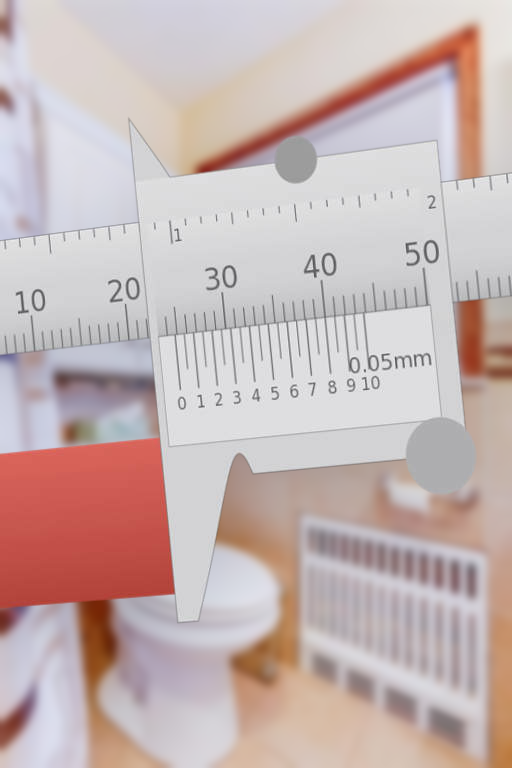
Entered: 24.8 mm
